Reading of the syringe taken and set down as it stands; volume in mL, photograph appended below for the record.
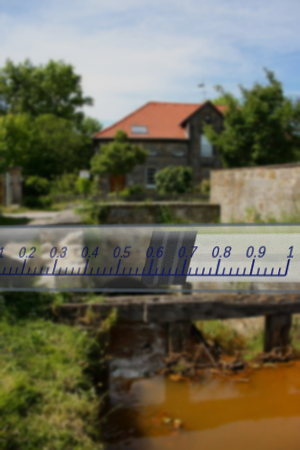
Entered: 0.58 mL
